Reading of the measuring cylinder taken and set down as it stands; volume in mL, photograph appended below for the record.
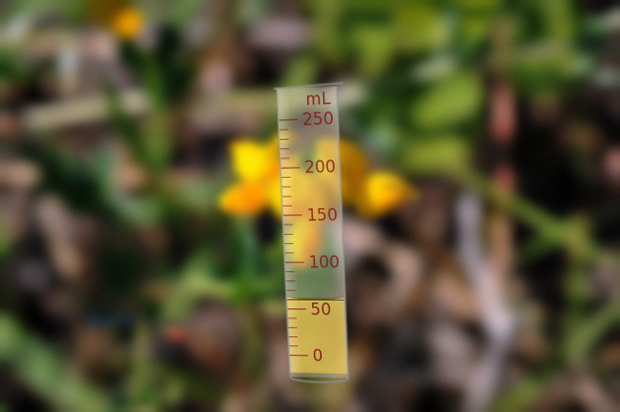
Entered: 60 mL
